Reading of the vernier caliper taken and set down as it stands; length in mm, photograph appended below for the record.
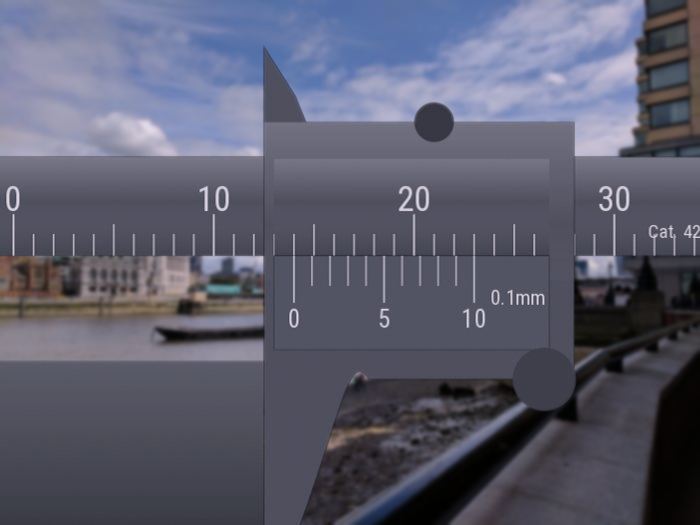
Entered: 14.0 mm
